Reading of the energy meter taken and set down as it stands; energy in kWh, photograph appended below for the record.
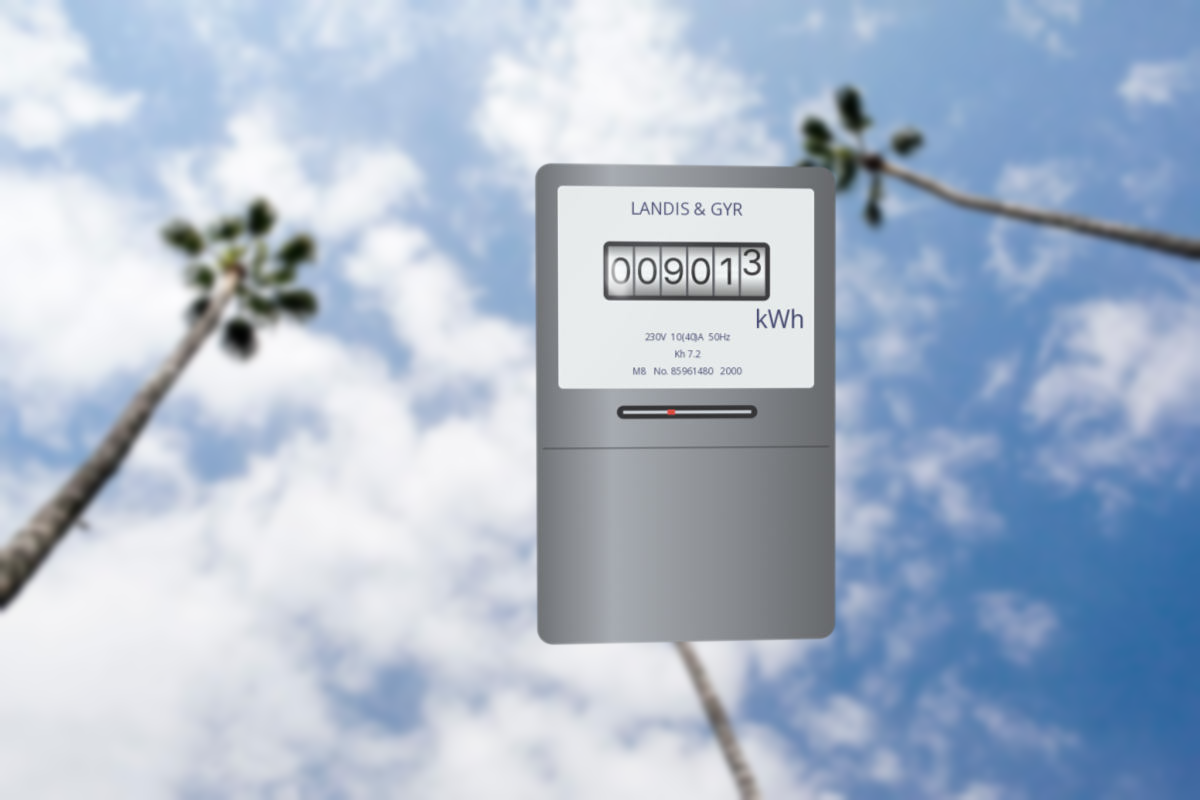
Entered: 9013 kWh
